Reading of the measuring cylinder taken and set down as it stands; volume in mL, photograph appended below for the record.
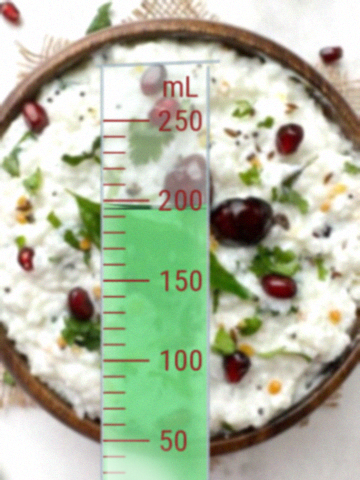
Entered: 195 mL
